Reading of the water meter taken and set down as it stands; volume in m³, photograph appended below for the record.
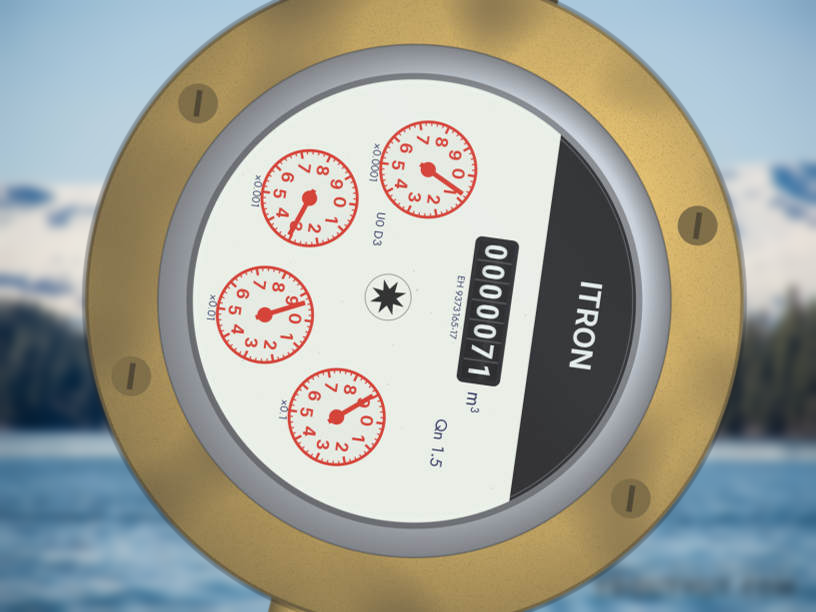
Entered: 71.8930 m³
